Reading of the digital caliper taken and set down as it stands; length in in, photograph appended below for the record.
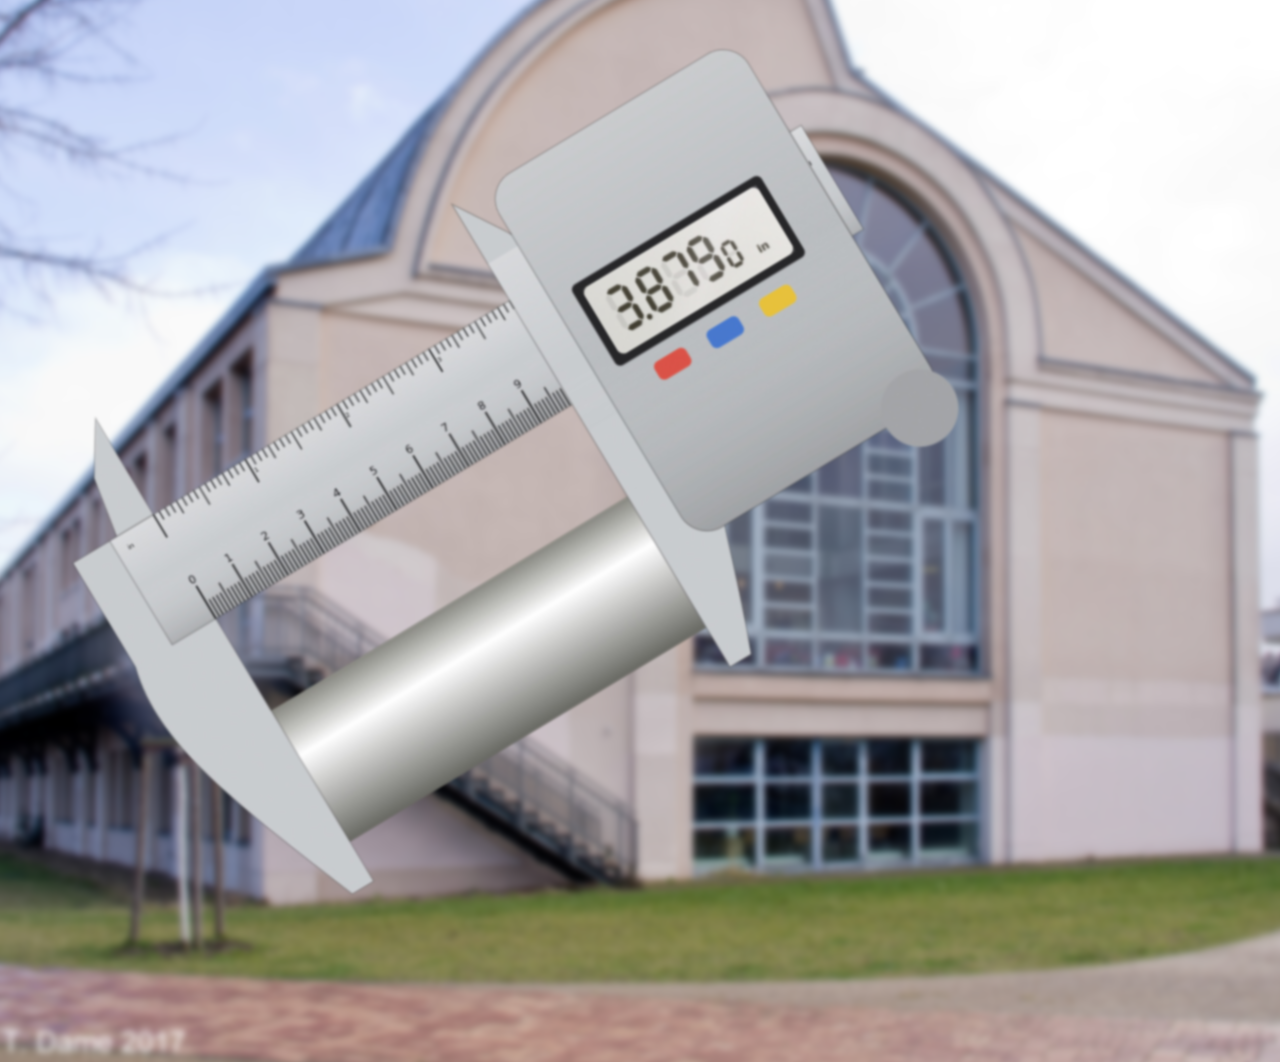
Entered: 3.8790 in
